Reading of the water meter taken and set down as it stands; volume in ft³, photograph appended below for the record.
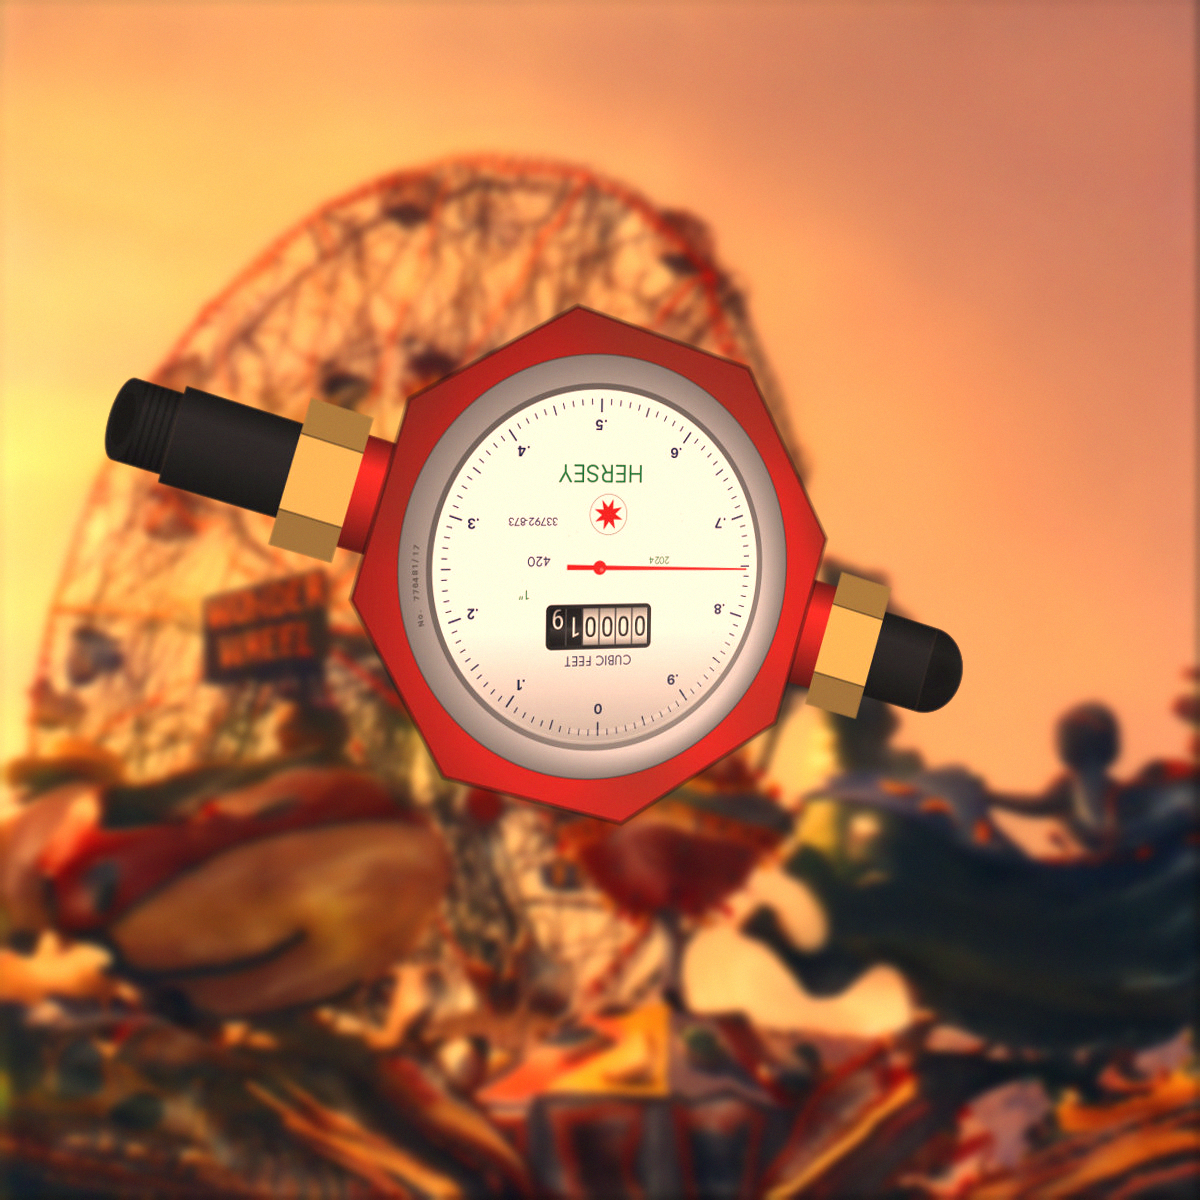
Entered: 18.75 ft³
